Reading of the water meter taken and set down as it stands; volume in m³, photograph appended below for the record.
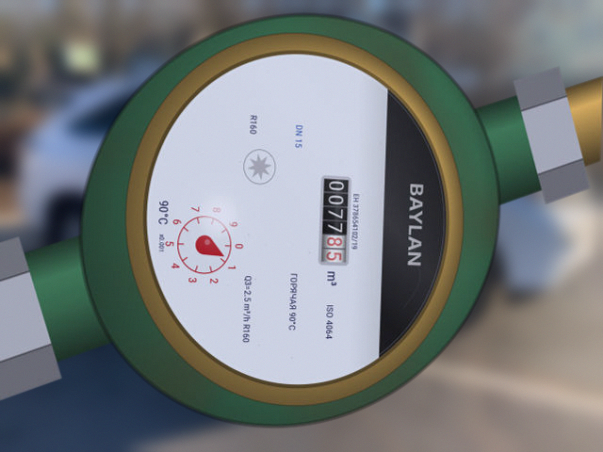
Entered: 77.850 m³
